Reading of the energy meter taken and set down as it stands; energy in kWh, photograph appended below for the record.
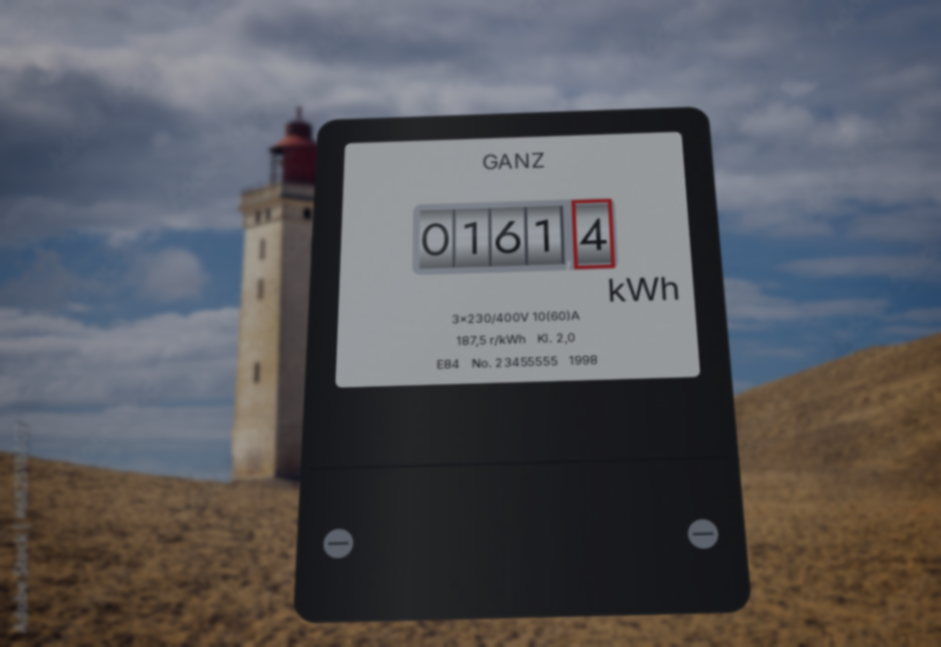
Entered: 161.4 kWh
